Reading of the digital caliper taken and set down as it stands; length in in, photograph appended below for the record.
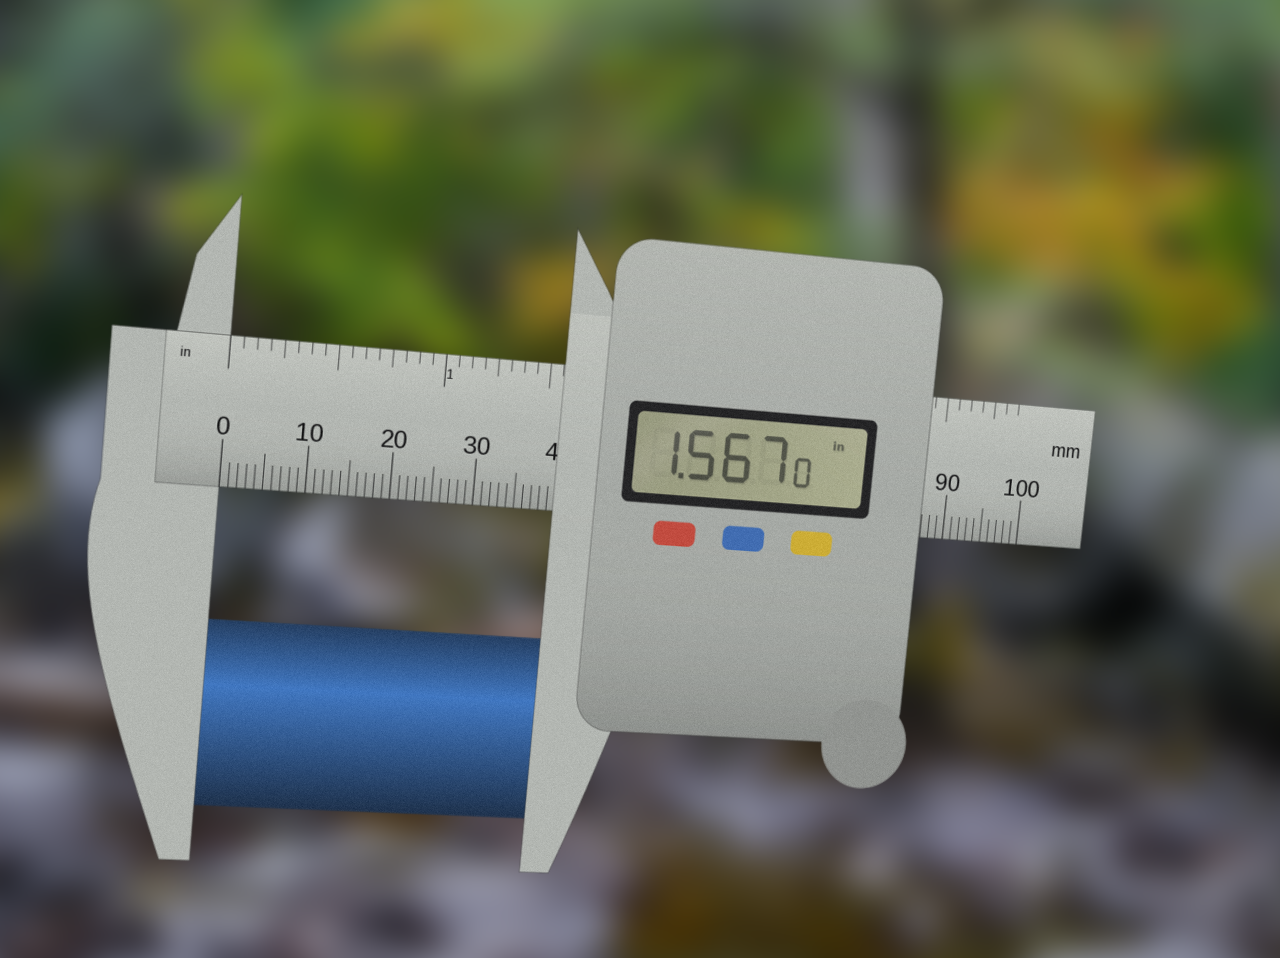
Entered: 1.5670 in
